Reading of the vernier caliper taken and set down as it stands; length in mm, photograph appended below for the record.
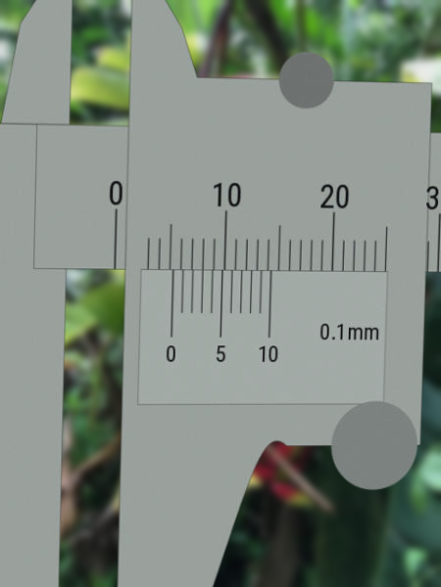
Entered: 5.3 mm
